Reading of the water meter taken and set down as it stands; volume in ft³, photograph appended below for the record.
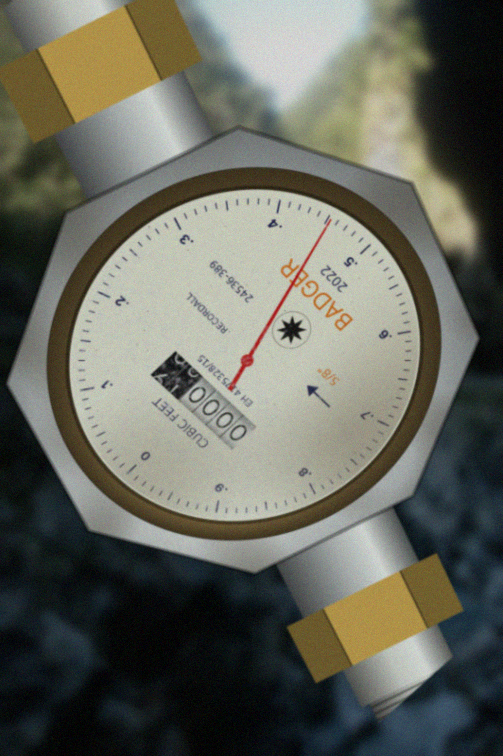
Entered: 19.45 ft³
